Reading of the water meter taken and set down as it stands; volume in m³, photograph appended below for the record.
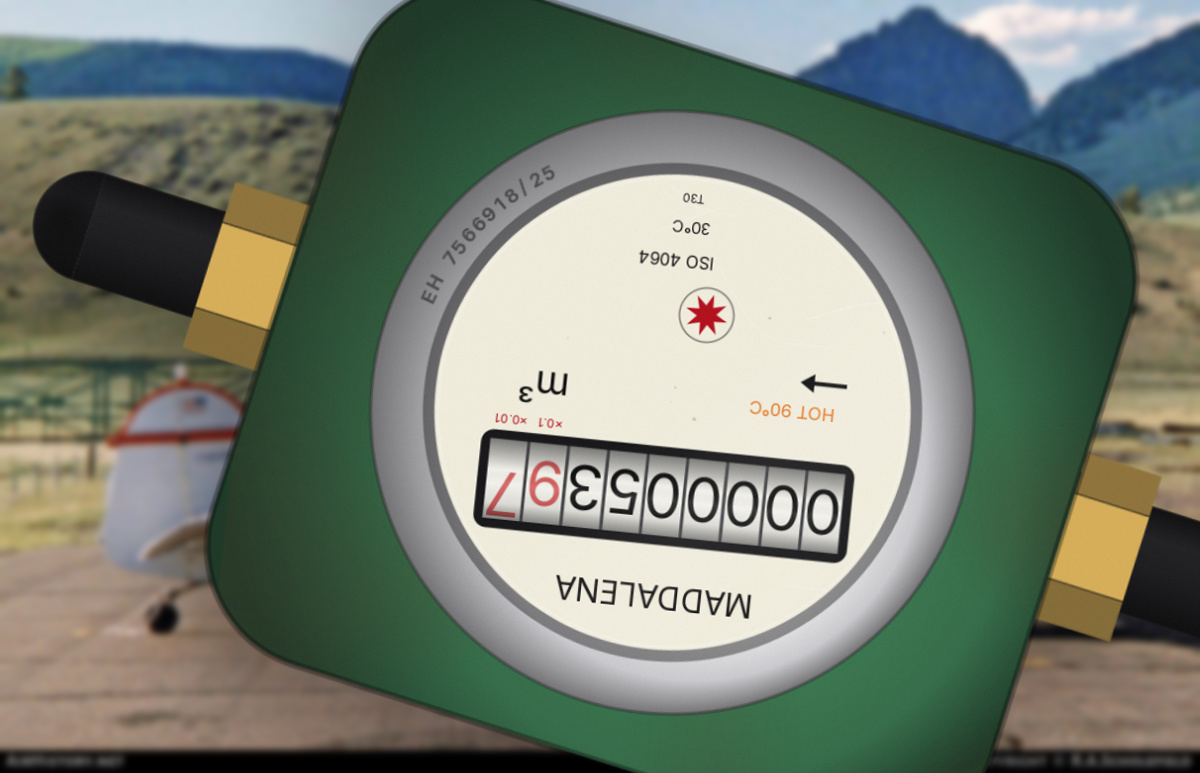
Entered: 53.97 m³
